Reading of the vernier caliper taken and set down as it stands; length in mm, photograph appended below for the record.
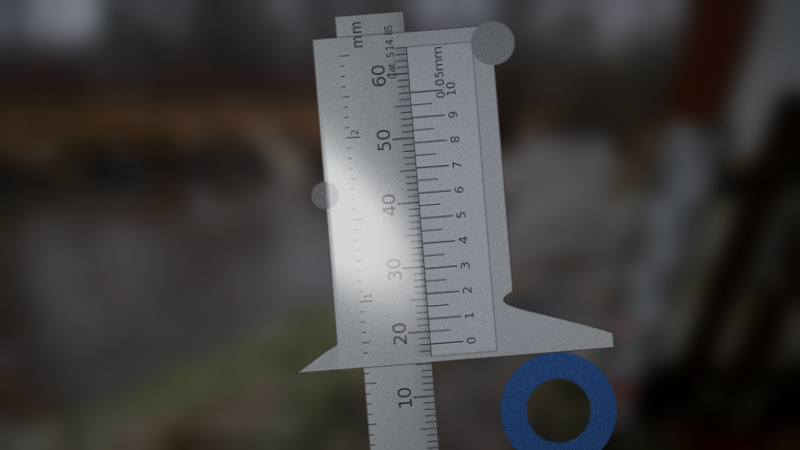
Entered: 18.0 mm
